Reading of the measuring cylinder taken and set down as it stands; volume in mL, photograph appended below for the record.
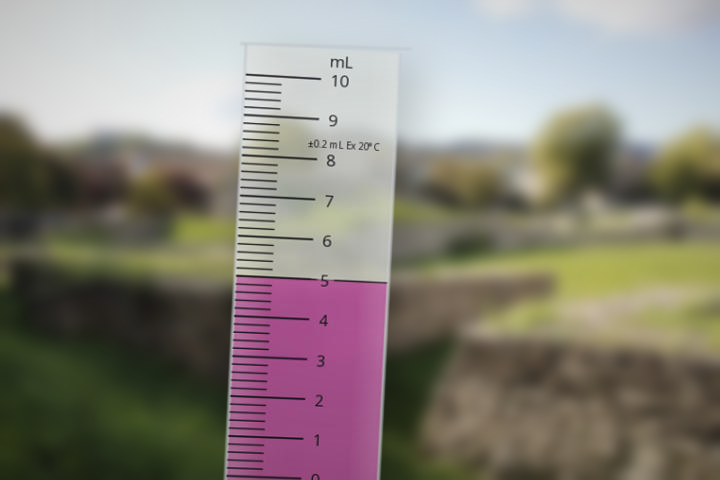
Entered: 5 mL
